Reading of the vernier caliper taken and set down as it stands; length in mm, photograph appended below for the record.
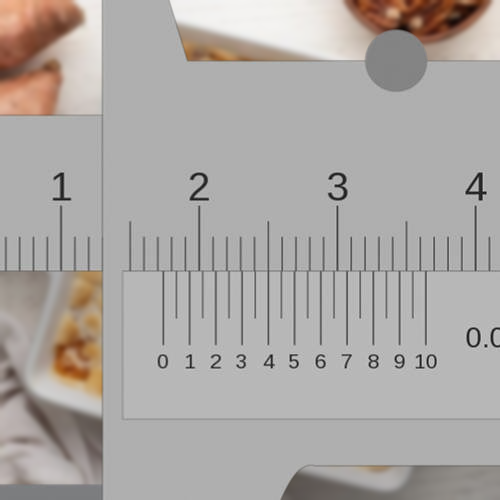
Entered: 17.4 mm
